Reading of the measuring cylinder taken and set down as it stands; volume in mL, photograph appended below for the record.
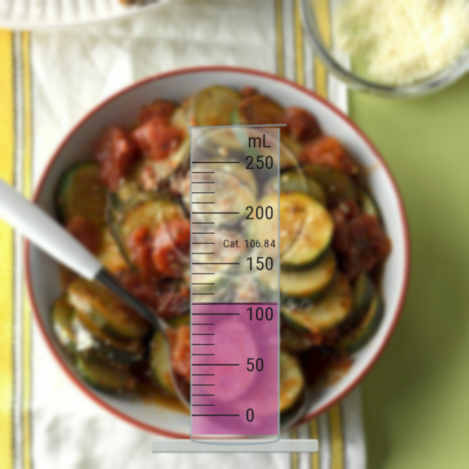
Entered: 110 mL
